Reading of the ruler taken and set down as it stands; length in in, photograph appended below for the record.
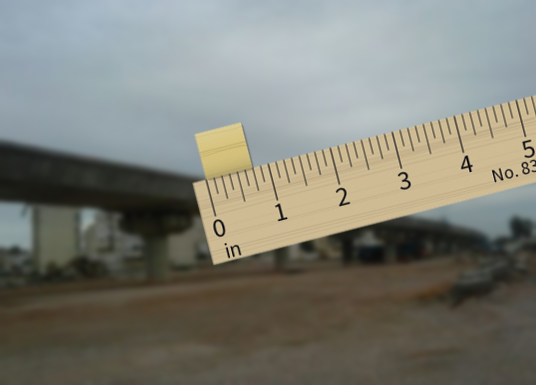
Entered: 0.75 in
